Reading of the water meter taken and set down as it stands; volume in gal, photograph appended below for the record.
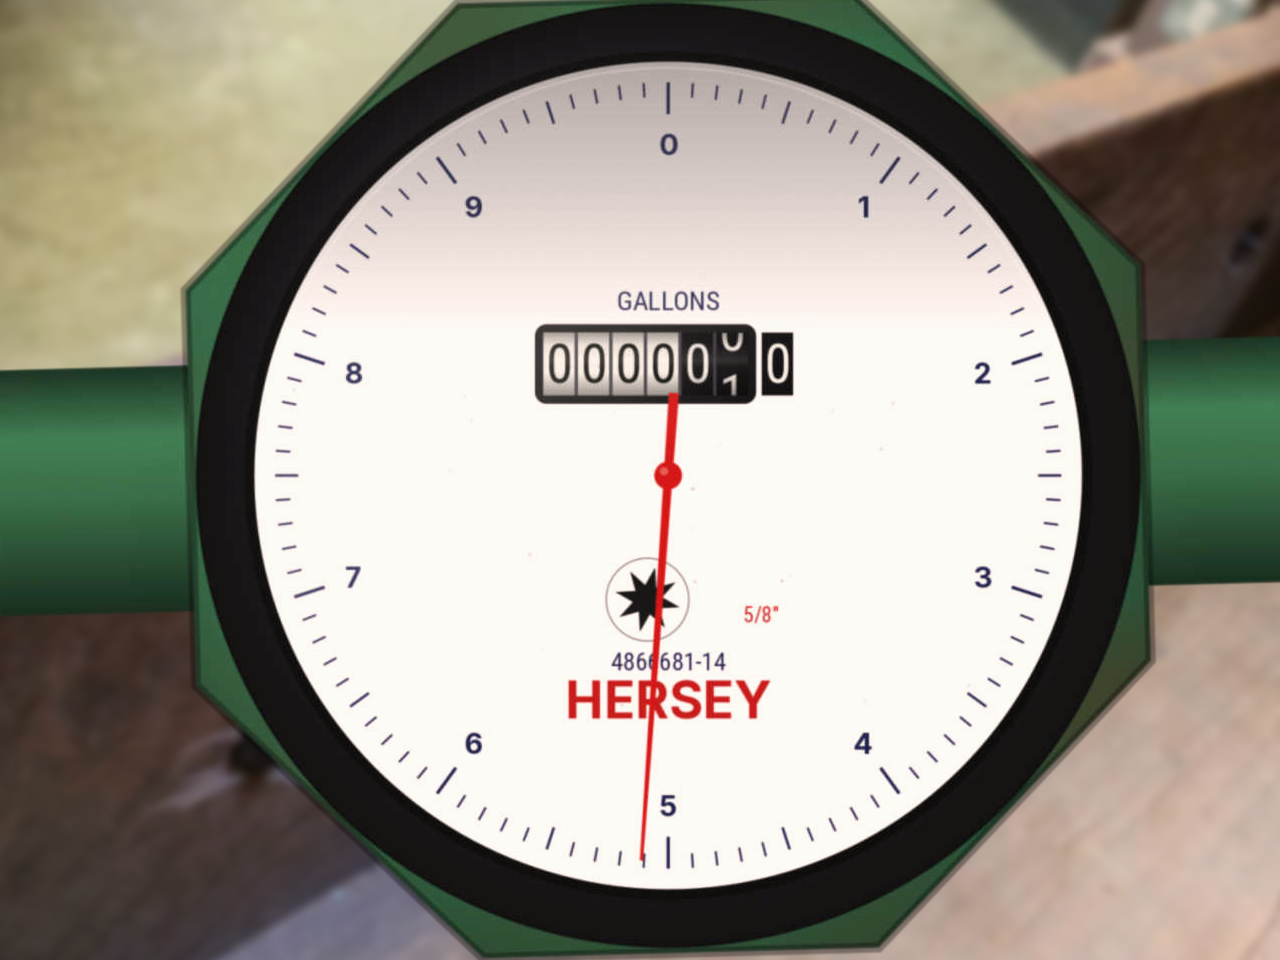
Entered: 5.1 gal
